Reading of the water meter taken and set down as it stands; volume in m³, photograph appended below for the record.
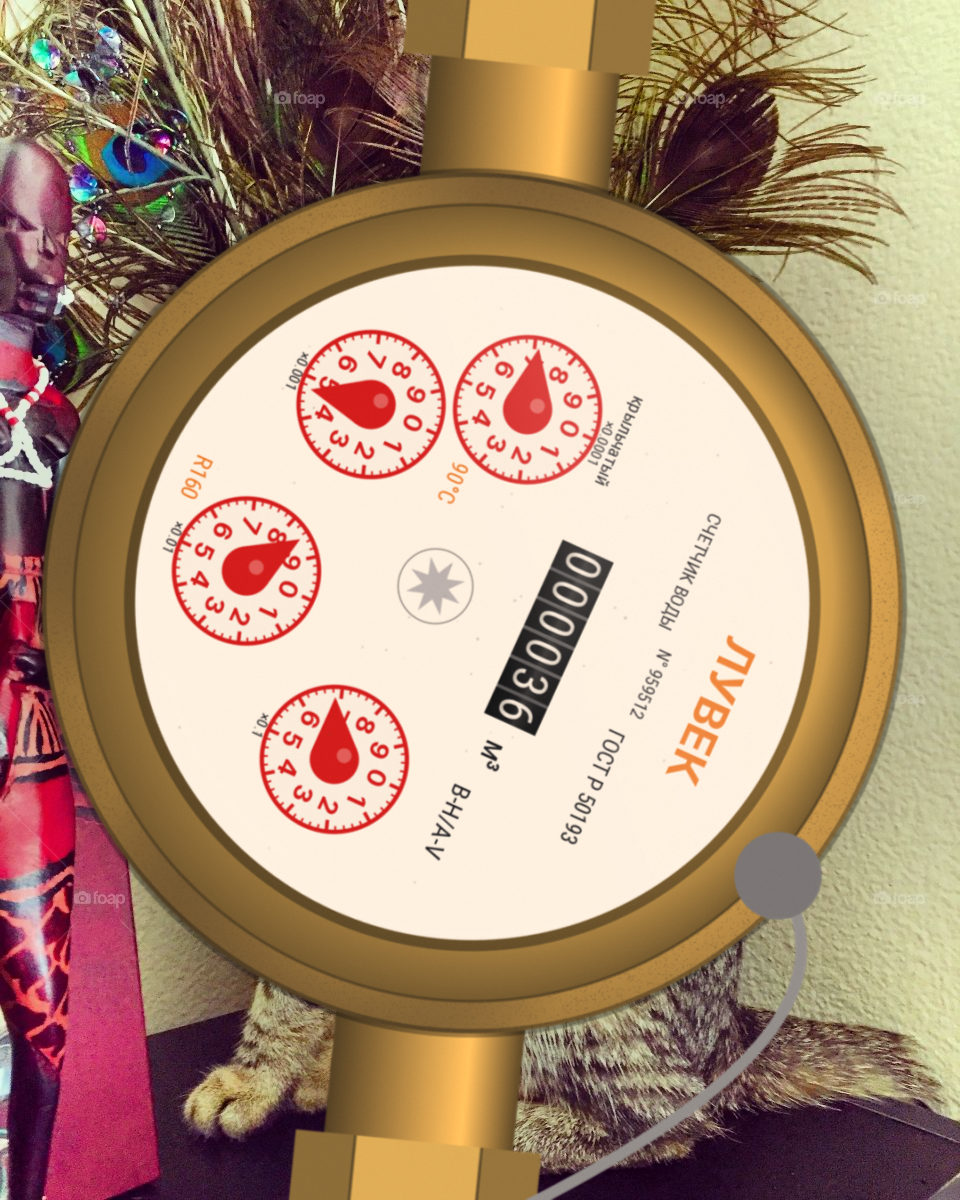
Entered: 36.6847 m³
